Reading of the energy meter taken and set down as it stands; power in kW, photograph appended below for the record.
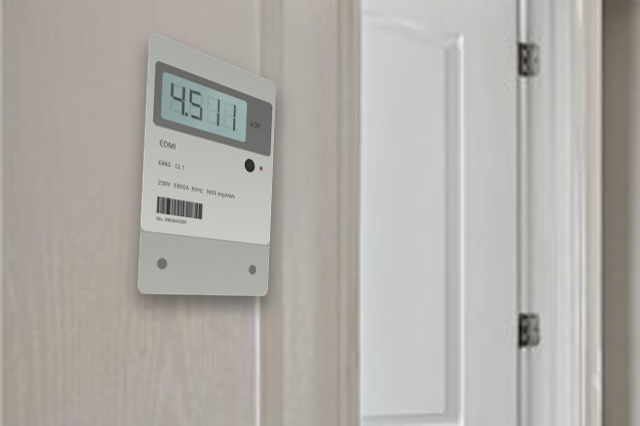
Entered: 4.511 kW
